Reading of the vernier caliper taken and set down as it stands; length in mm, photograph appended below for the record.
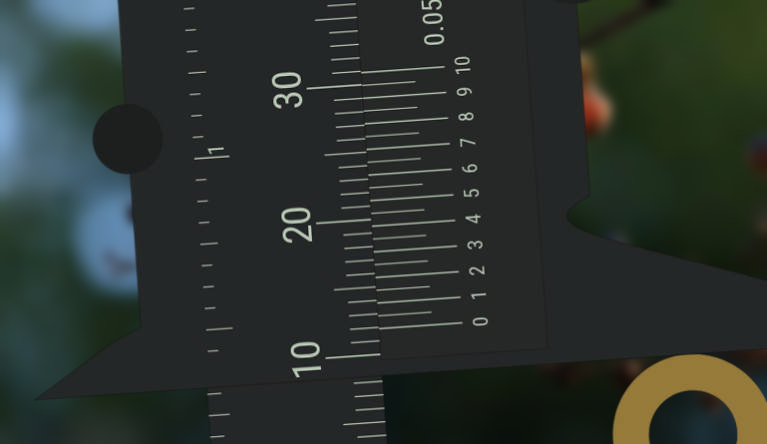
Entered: 11.9 mm
